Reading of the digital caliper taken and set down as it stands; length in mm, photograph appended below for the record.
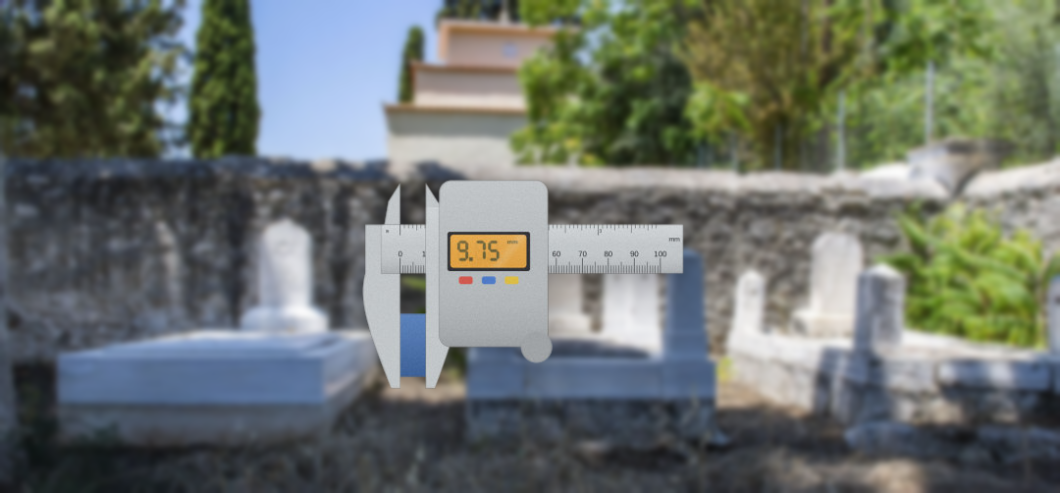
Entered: 9.75 mm
